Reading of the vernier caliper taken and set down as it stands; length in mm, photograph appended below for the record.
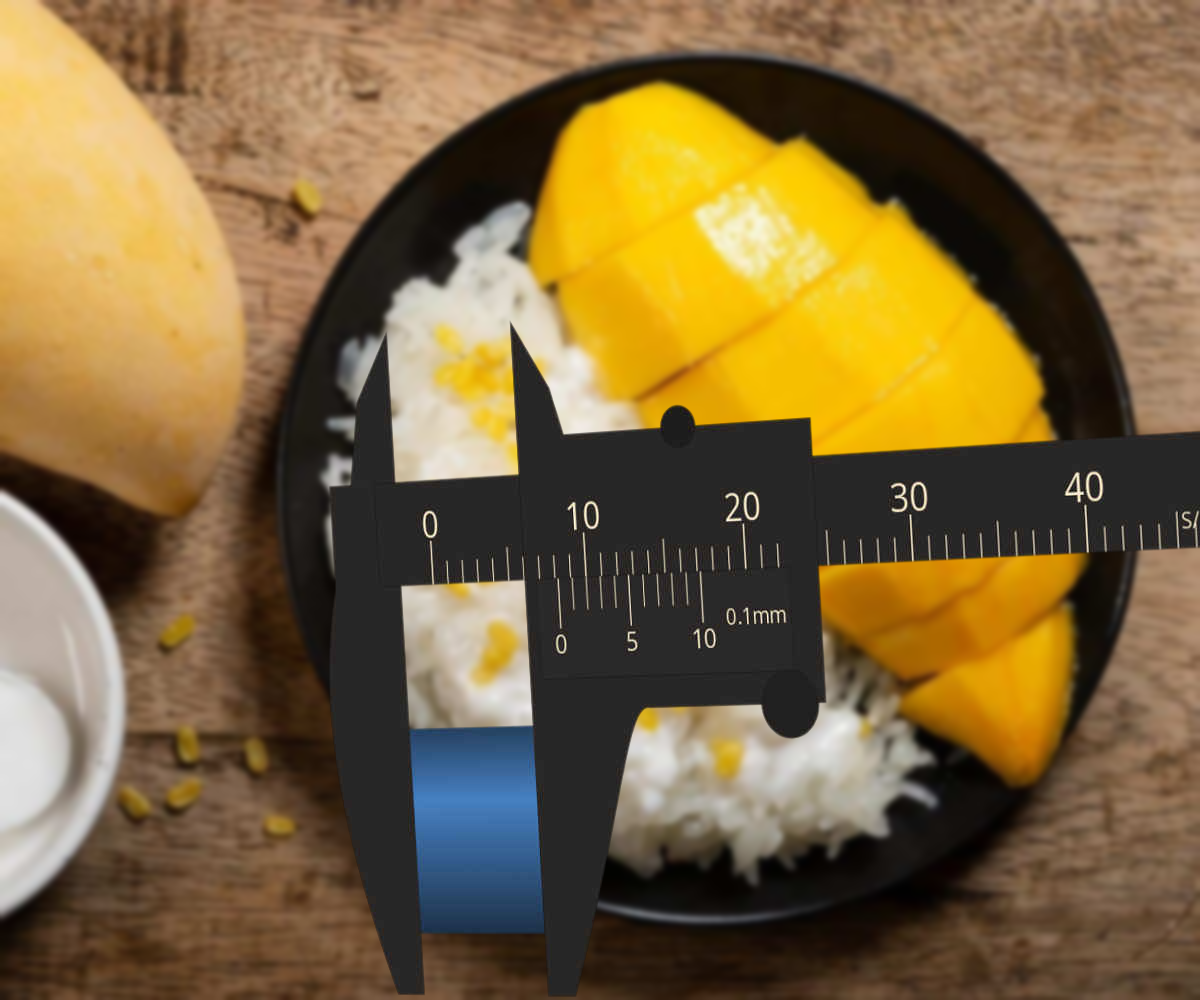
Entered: 8.2 mm
